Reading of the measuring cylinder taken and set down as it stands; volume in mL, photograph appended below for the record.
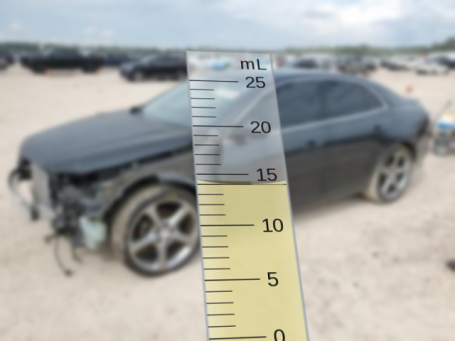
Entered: 14 mL
